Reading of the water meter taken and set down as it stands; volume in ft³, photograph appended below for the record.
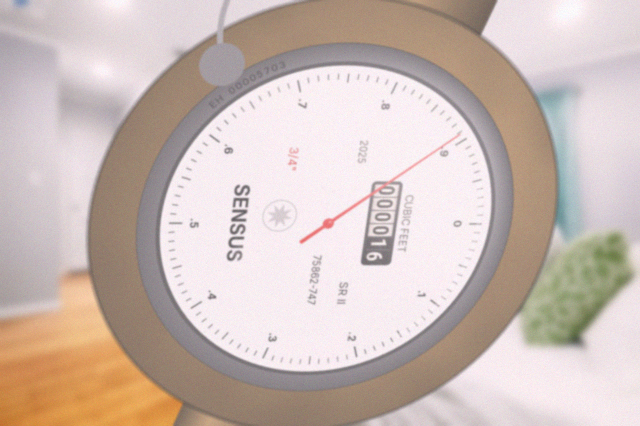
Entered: 15.89 ft³
